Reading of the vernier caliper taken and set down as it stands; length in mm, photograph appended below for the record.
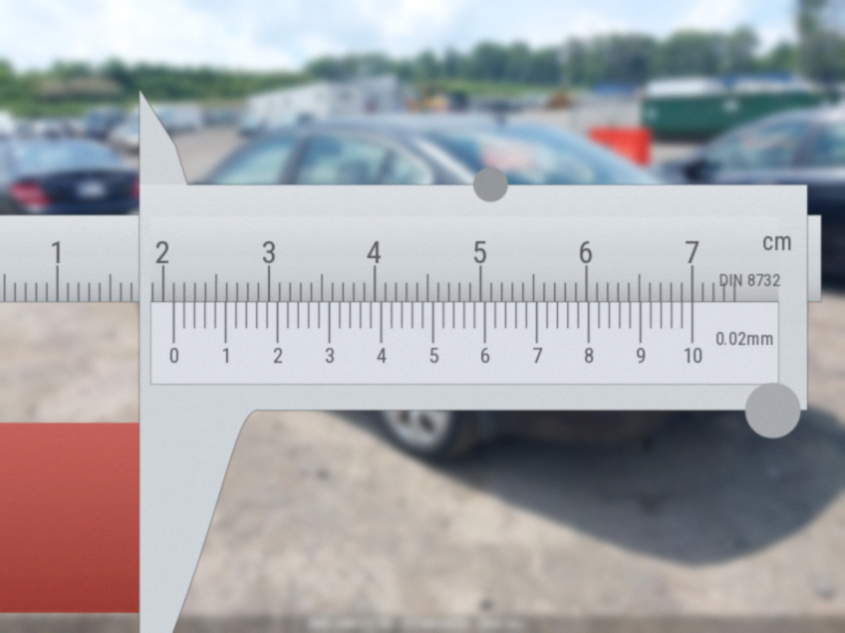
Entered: 21.0 mm
